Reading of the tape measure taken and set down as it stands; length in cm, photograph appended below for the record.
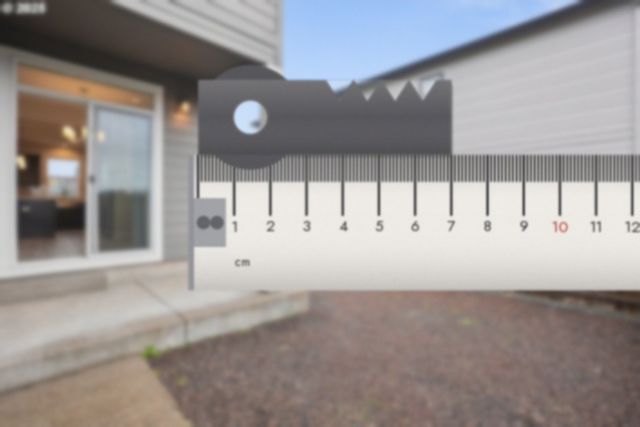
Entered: 7 cm
